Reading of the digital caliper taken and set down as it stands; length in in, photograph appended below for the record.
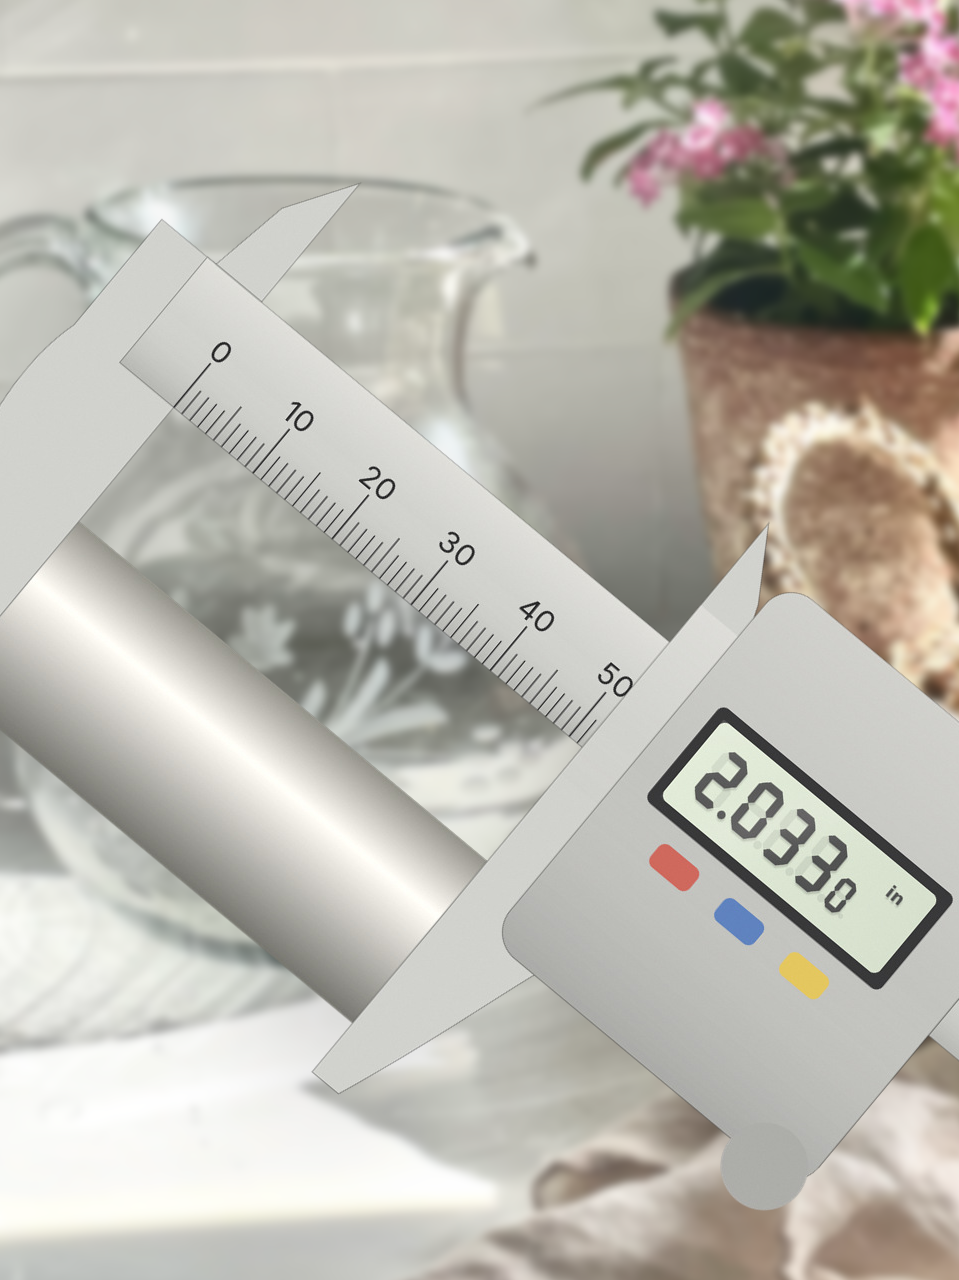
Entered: 2.0330 in
